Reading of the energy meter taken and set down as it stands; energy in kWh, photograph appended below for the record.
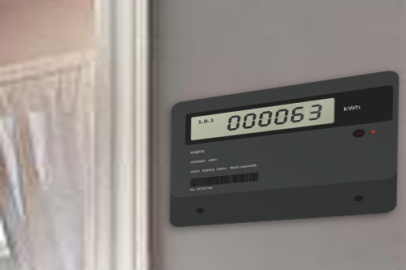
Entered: 63 kWh
